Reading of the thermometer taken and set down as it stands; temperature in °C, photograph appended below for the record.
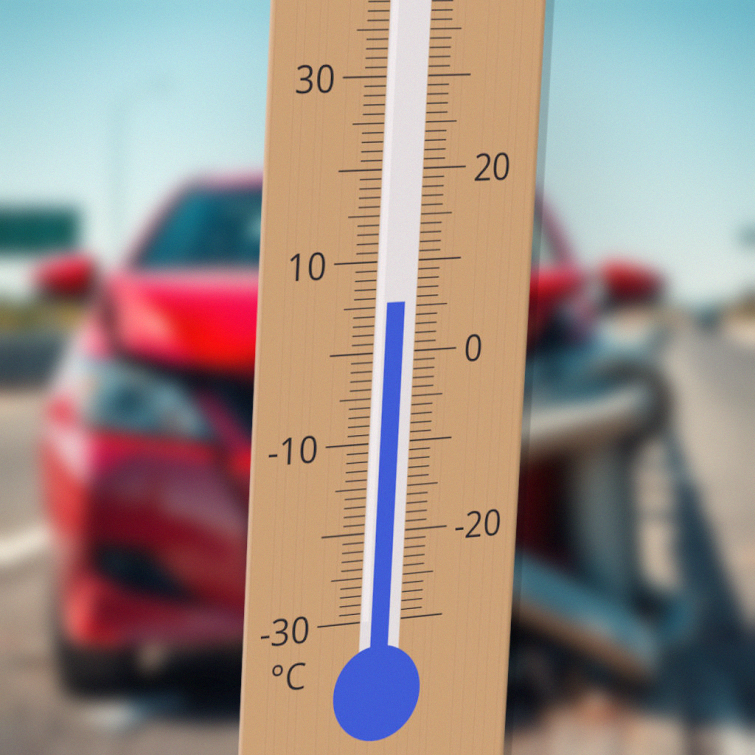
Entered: 5.5 °C
